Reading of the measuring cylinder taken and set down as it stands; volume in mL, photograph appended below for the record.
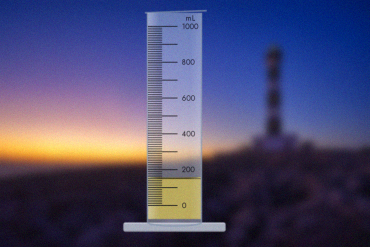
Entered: 150 mL
